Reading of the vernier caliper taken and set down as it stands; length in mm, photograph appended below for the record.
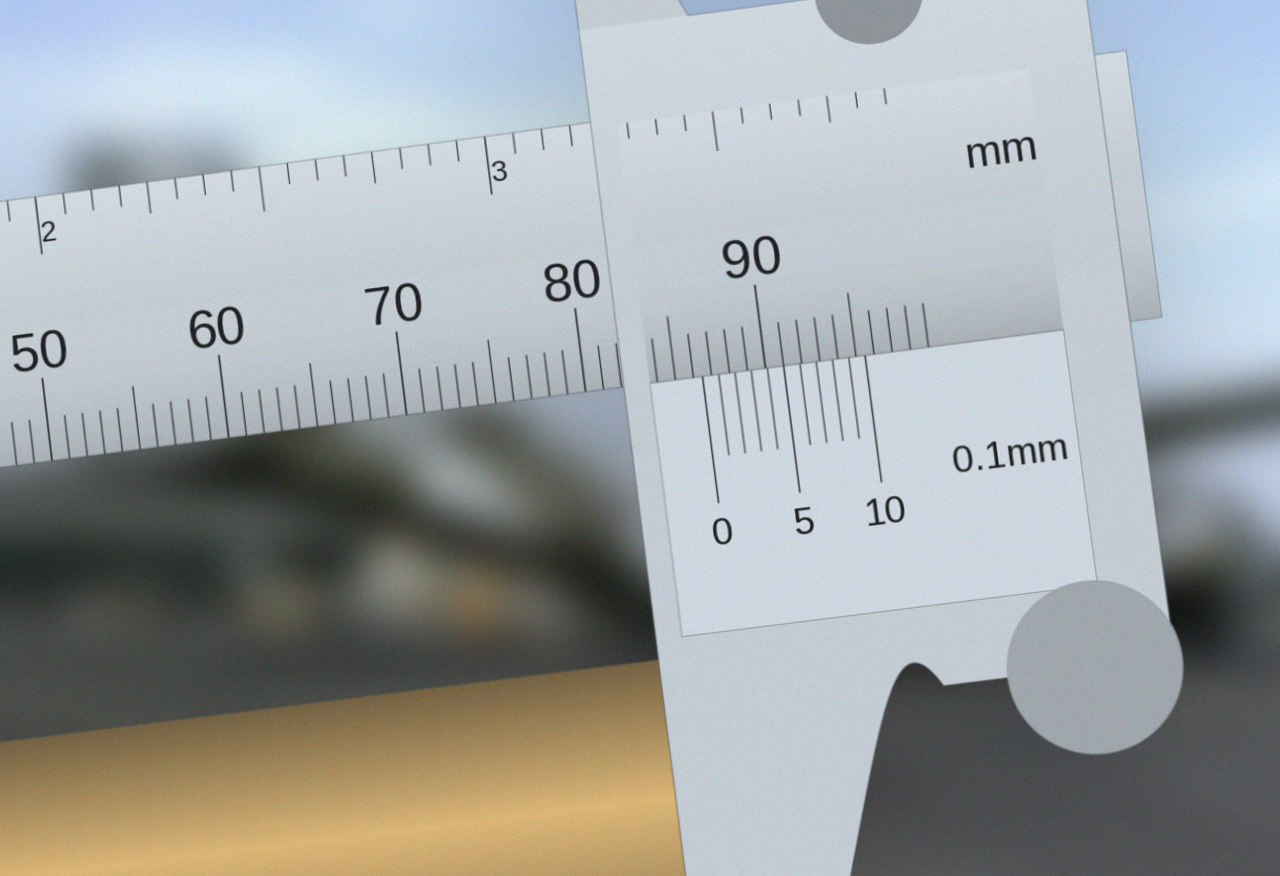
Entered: 86.5 mm
